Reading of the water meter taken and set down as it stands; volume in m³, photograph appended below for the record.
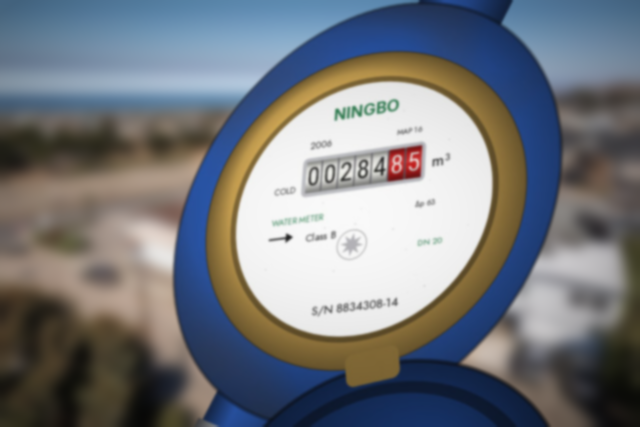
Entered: 284.85 m³
